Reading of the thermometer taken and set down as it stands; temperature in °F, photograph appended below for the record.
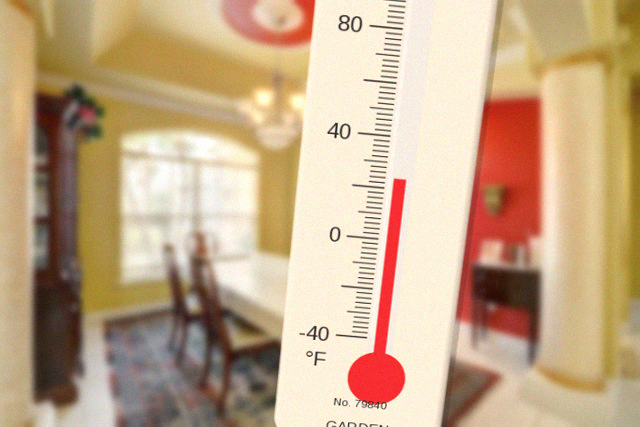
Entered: 24 °F
